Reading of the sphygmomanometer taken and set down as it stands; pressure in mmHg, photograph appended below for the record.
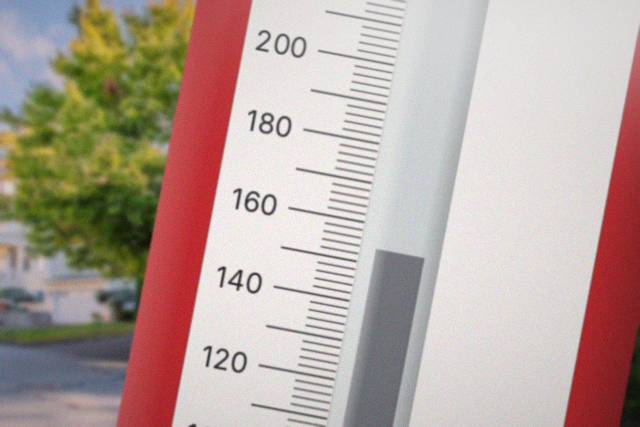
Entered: 154 mmHg
